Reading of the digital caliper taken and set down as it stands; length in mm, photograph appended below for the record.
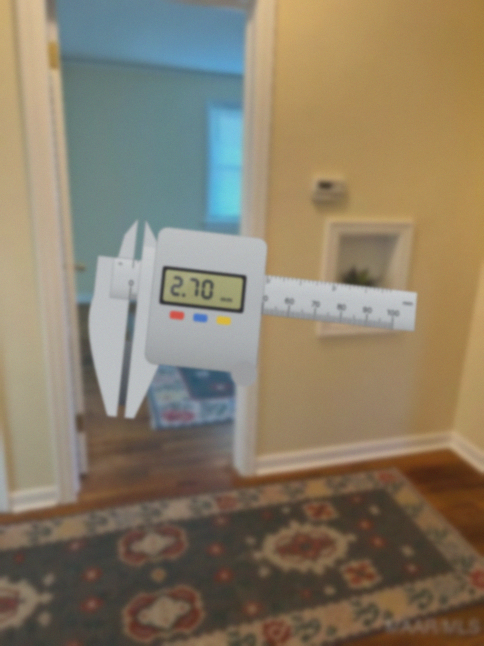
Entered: 2.70 mm
